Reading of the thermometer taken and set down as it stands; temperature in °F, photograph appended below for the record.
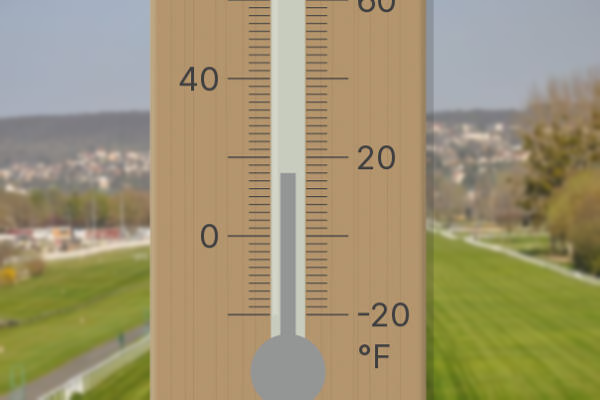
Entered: 16 °F
